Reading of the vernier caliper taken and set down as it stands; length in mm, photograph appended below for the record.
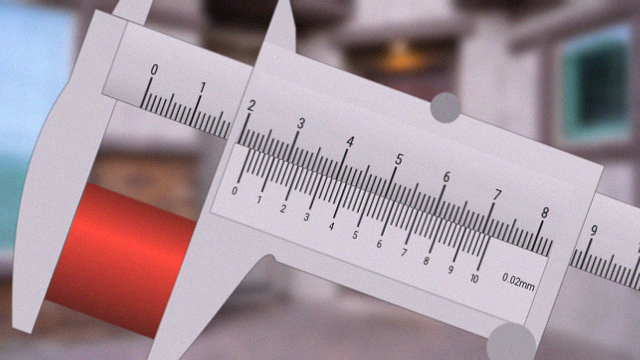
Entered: 22.5 mm
